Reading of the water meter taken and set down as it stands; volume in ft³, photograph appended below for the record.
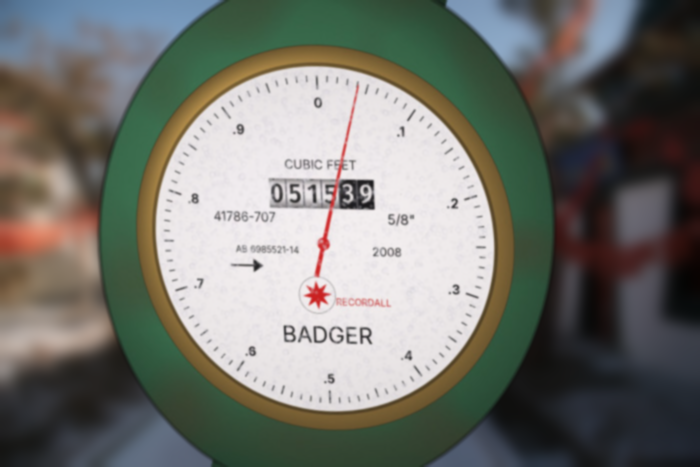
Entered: 51539.04 ft³
